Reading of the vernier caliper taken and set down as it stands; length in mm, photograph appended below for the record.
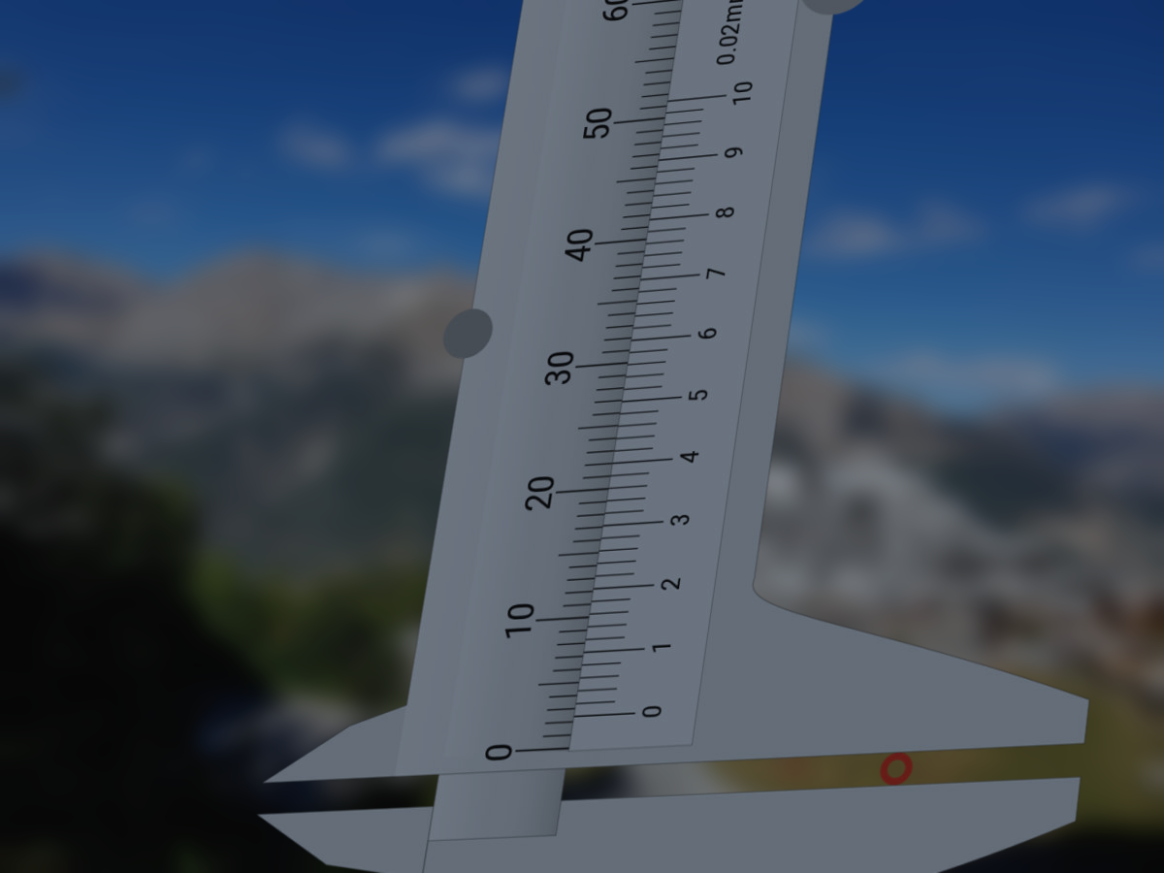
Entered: 2.4 mm
